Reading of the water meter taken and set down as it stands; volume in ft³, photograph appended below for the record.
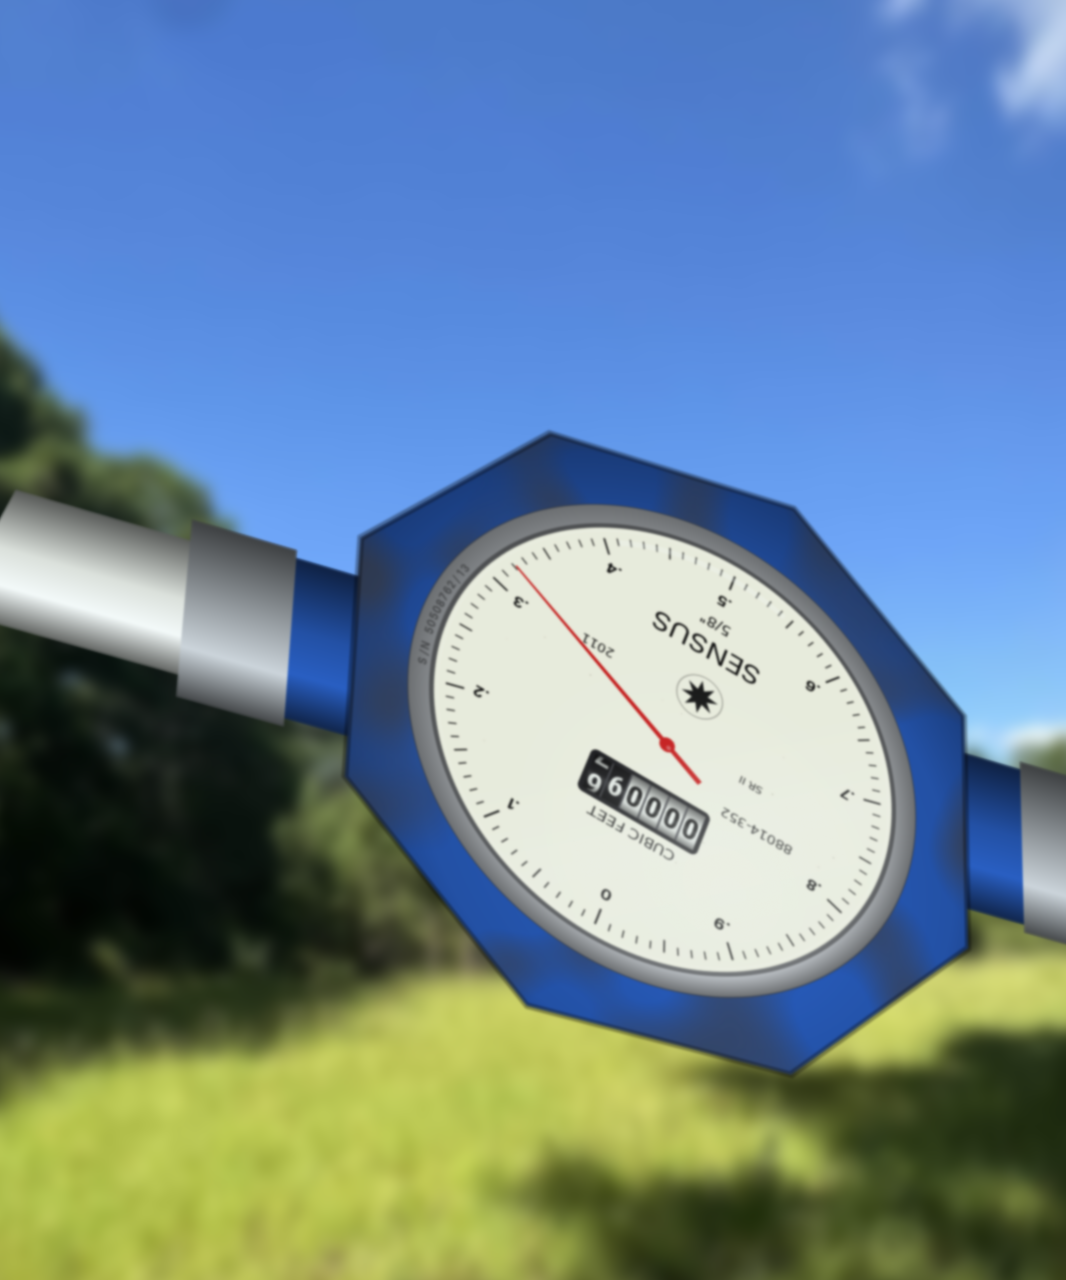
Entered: 96.32 ft³
